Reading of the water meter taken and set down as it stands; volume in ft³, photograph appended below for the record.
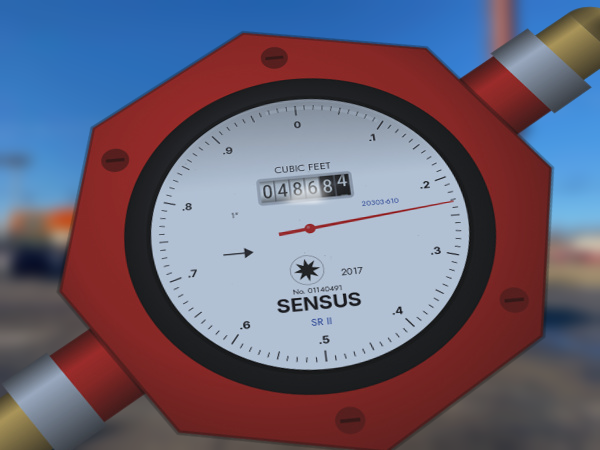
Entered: 48684.23 ft³
